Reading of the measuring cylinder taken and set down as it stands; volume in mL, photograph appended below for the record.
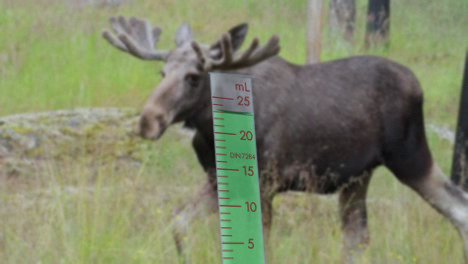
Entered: 23 mL
